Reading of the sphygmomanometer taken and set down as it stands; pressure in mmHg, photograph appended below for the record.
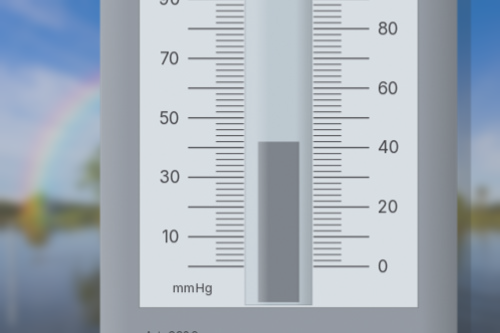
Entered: 42 mmHg
